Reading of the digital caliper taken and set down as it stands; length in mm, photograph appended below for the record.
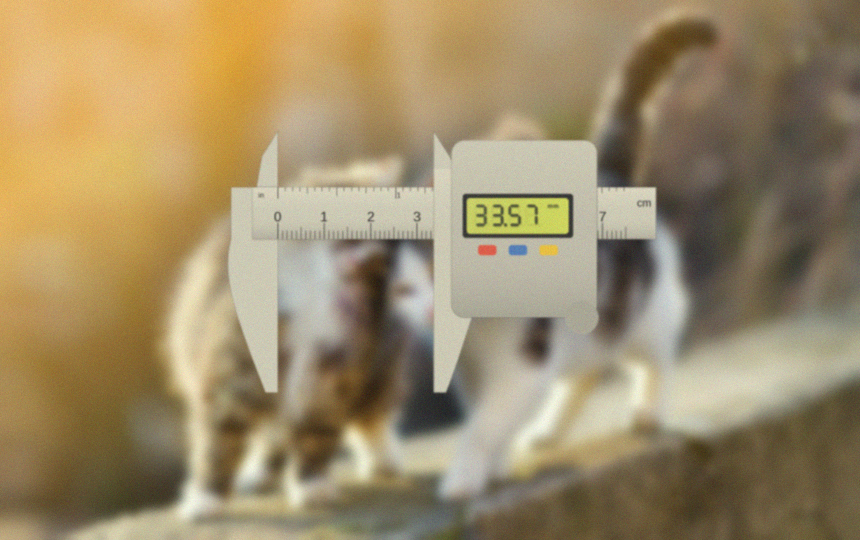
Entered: 33.57 mm
